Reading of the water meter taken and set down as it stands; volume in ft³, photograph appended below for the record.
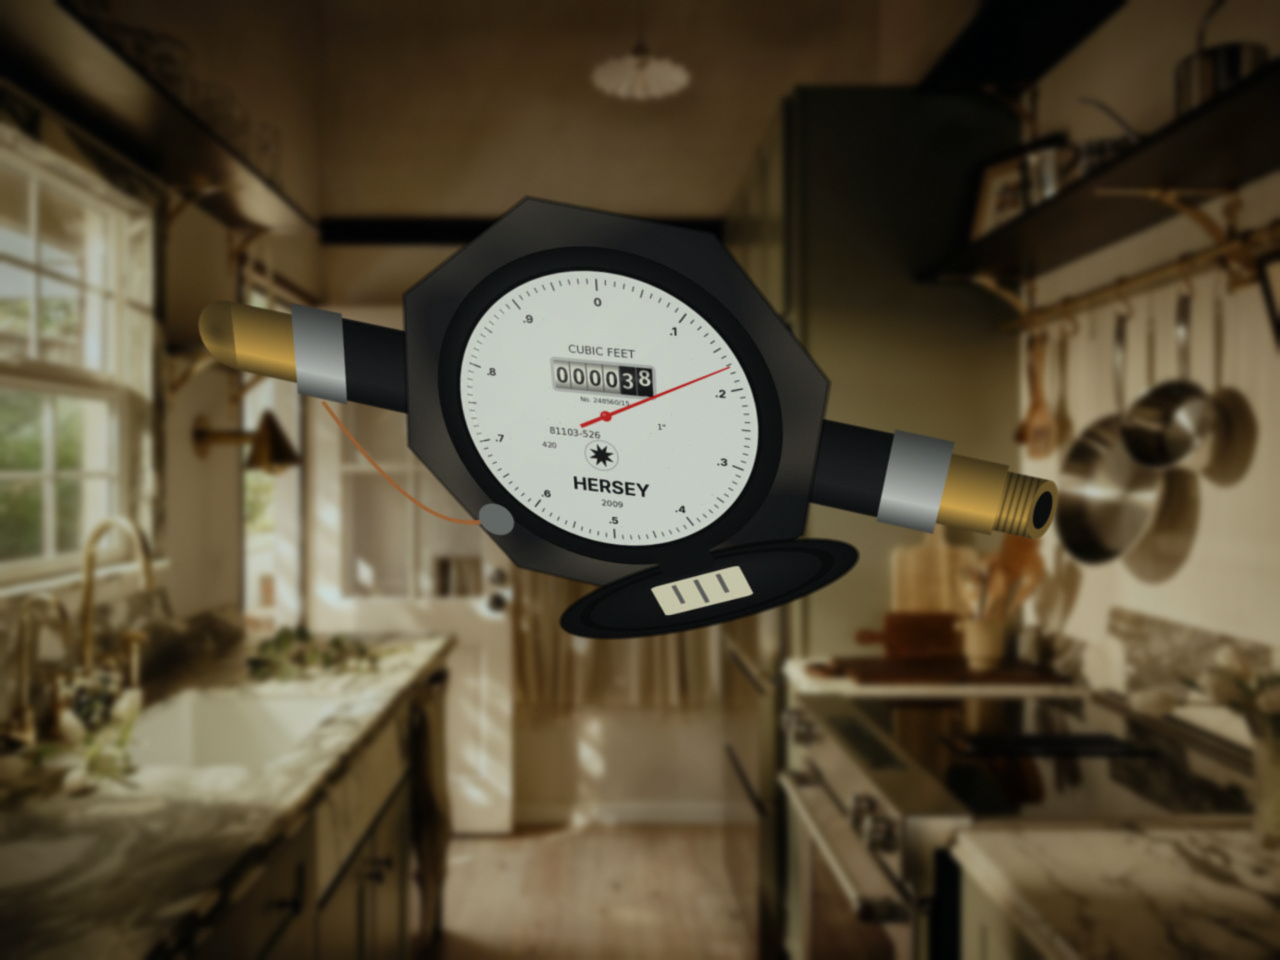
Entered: 38.17 ft³
